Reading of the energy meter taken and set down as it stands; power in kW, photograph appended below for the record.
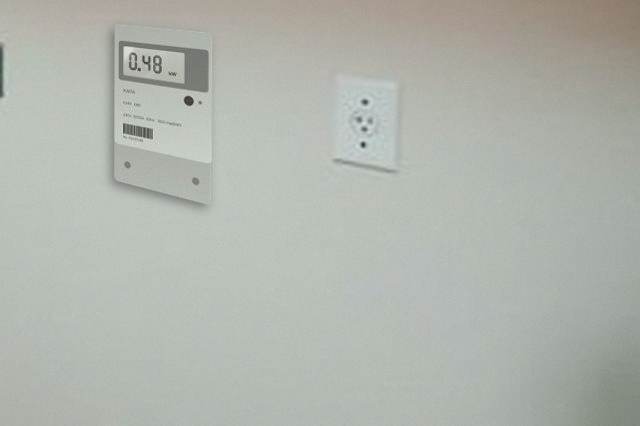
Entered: 0.48 kW
